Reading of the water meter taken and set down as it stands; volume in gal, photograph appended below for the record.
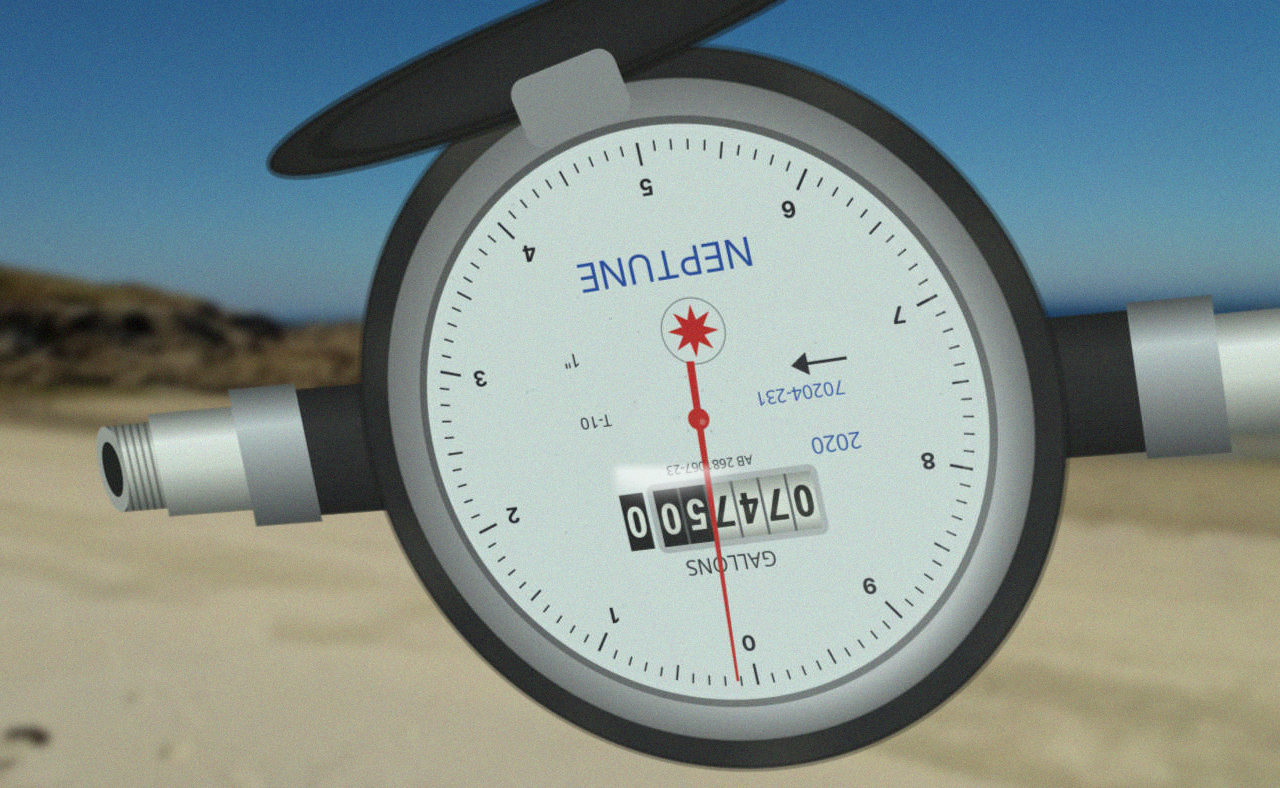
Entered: 747500.1 gal
